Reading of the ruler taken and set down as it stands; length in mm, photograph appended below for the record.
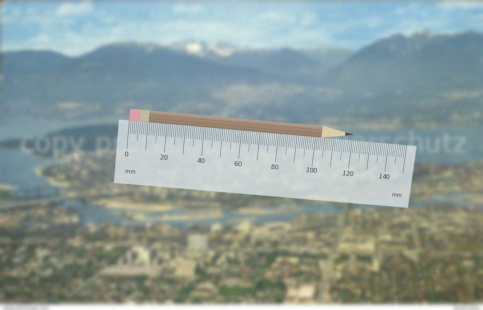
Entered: 120 mm
